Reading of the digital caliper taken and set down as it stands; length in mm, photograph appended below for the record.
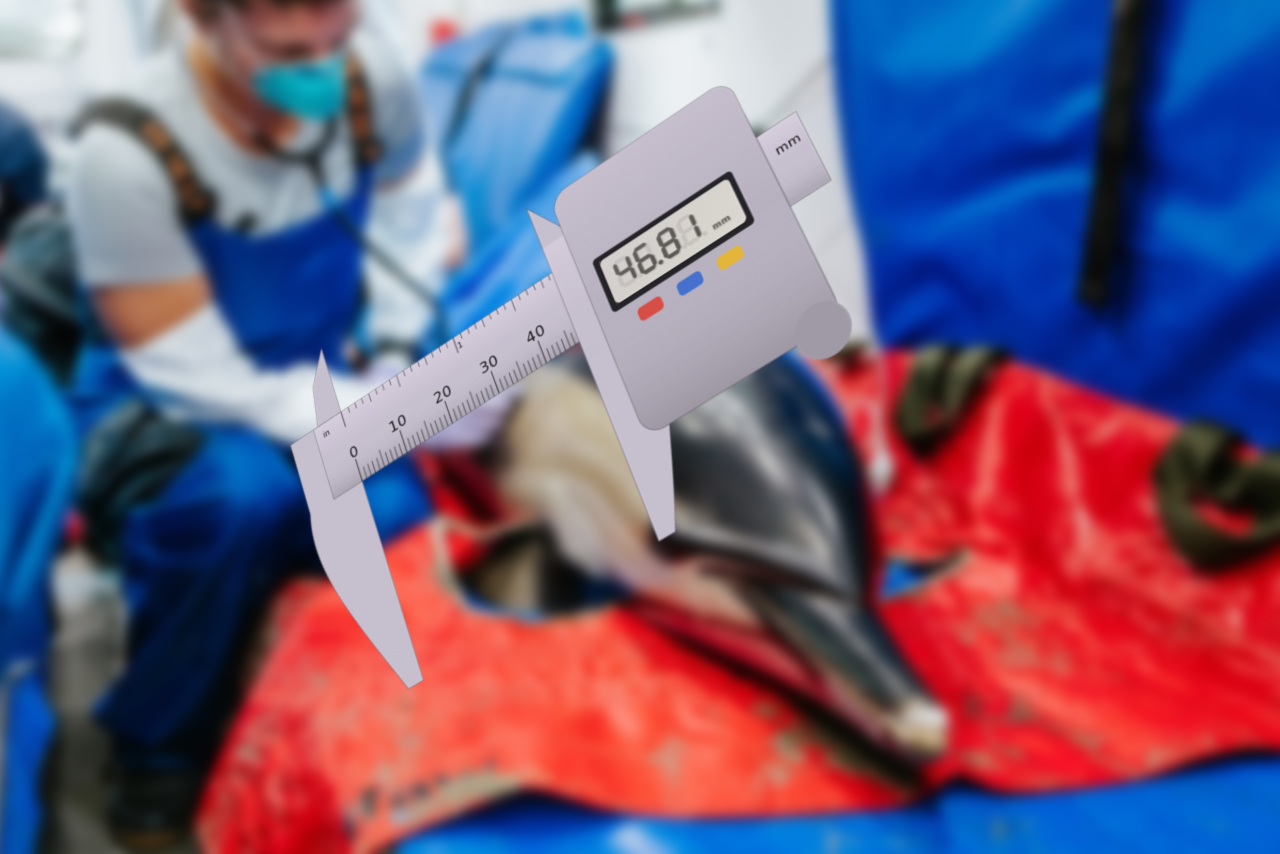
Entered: 46.81 mm
